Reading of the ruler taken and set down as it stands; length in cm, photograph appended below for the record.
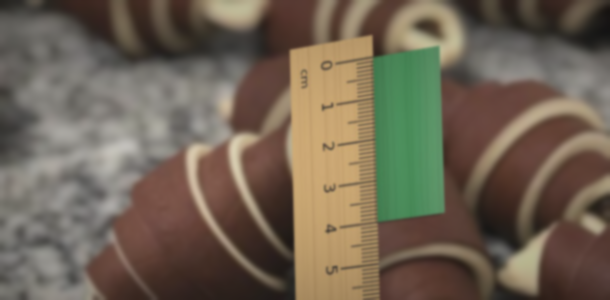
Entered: 4 cm
